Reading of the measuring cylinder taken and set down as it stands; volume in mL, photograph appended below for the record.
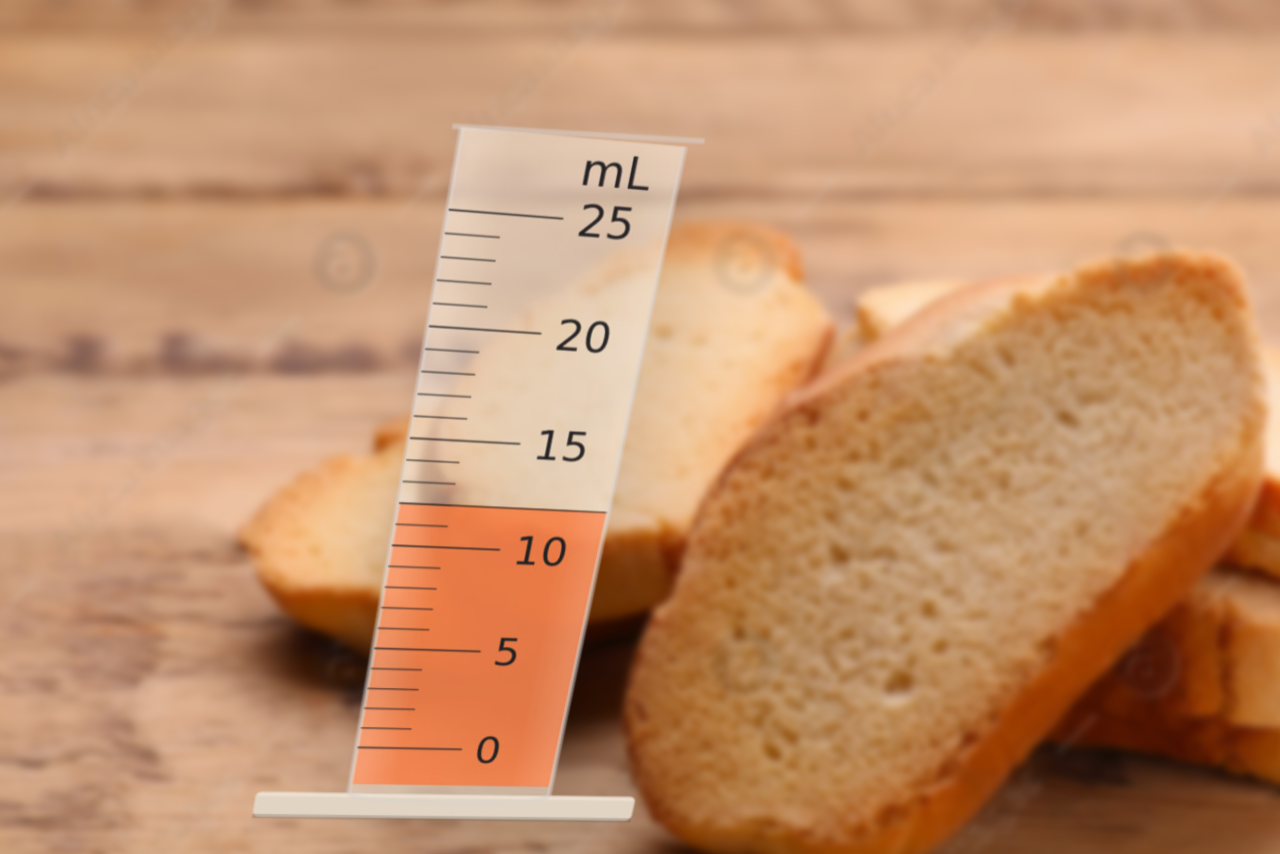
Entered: 12 mL
